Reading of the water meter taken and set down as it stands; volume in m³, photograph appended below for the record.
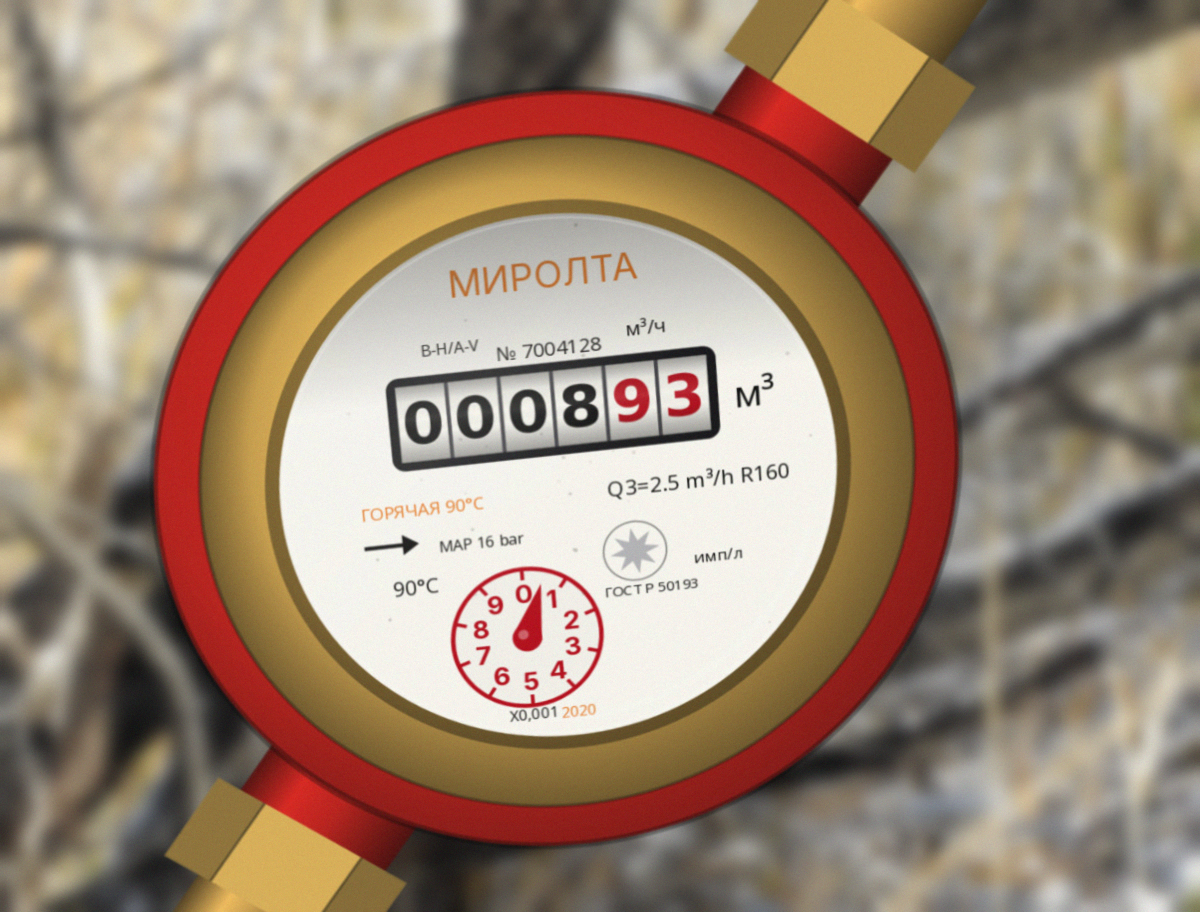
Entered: 8.930 m³
